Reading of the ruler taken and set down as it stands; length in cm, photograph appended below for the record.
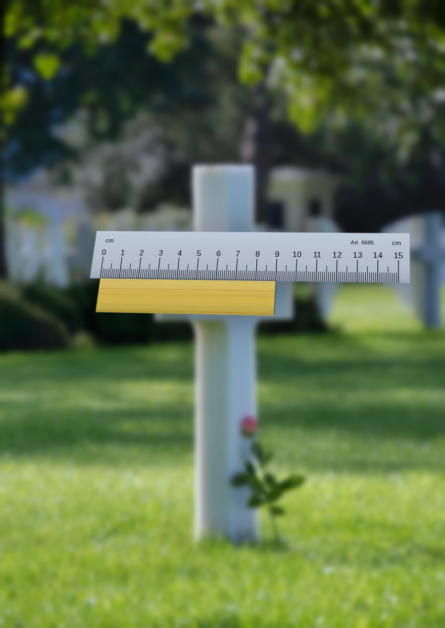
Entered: 9 cm
